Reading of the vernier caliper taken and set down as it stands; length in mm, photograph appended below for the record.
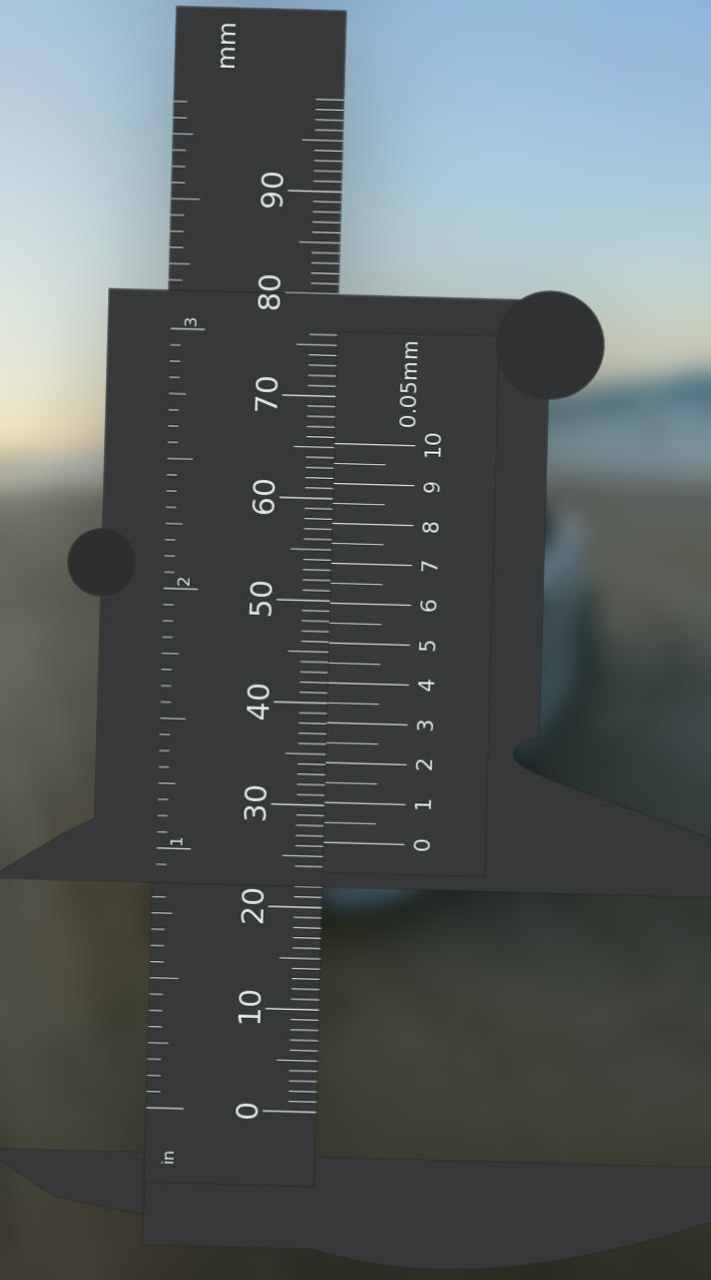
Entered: 26.4 mm
